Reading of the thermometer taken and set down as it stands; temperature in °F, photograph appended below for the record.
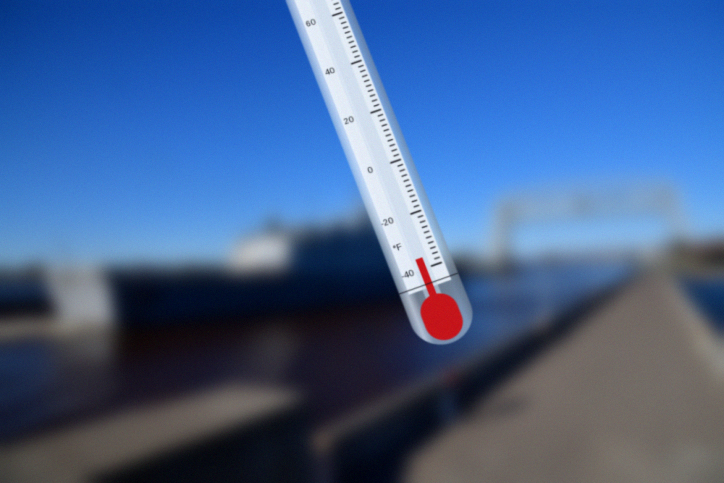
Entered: -36 °F
